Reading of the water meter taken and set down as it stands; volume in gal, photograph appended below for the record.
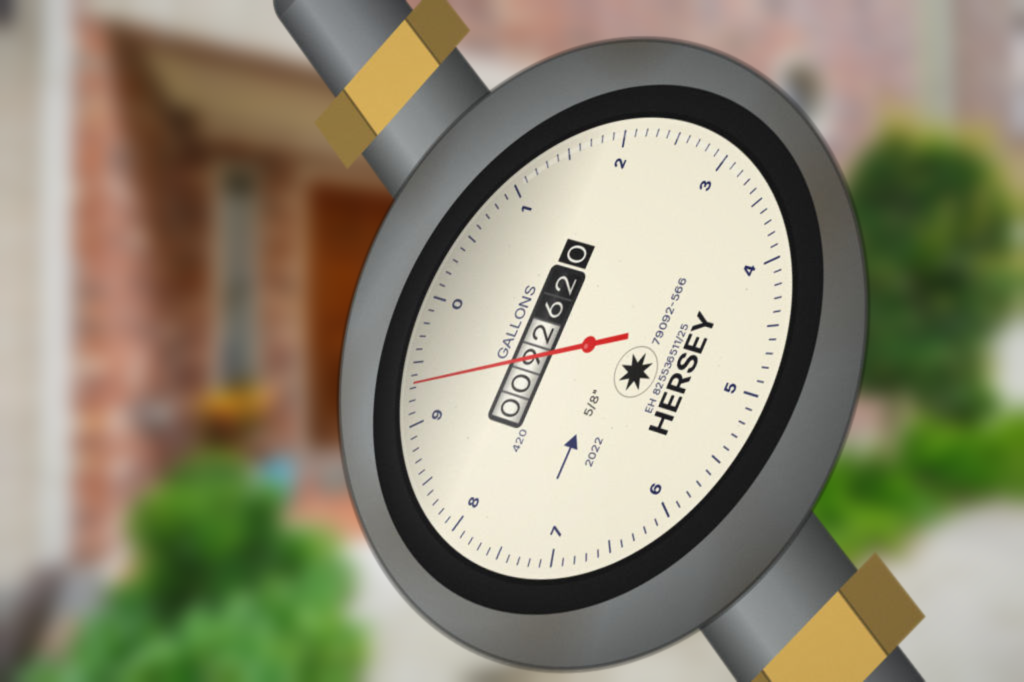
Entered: 92619.3 gal
